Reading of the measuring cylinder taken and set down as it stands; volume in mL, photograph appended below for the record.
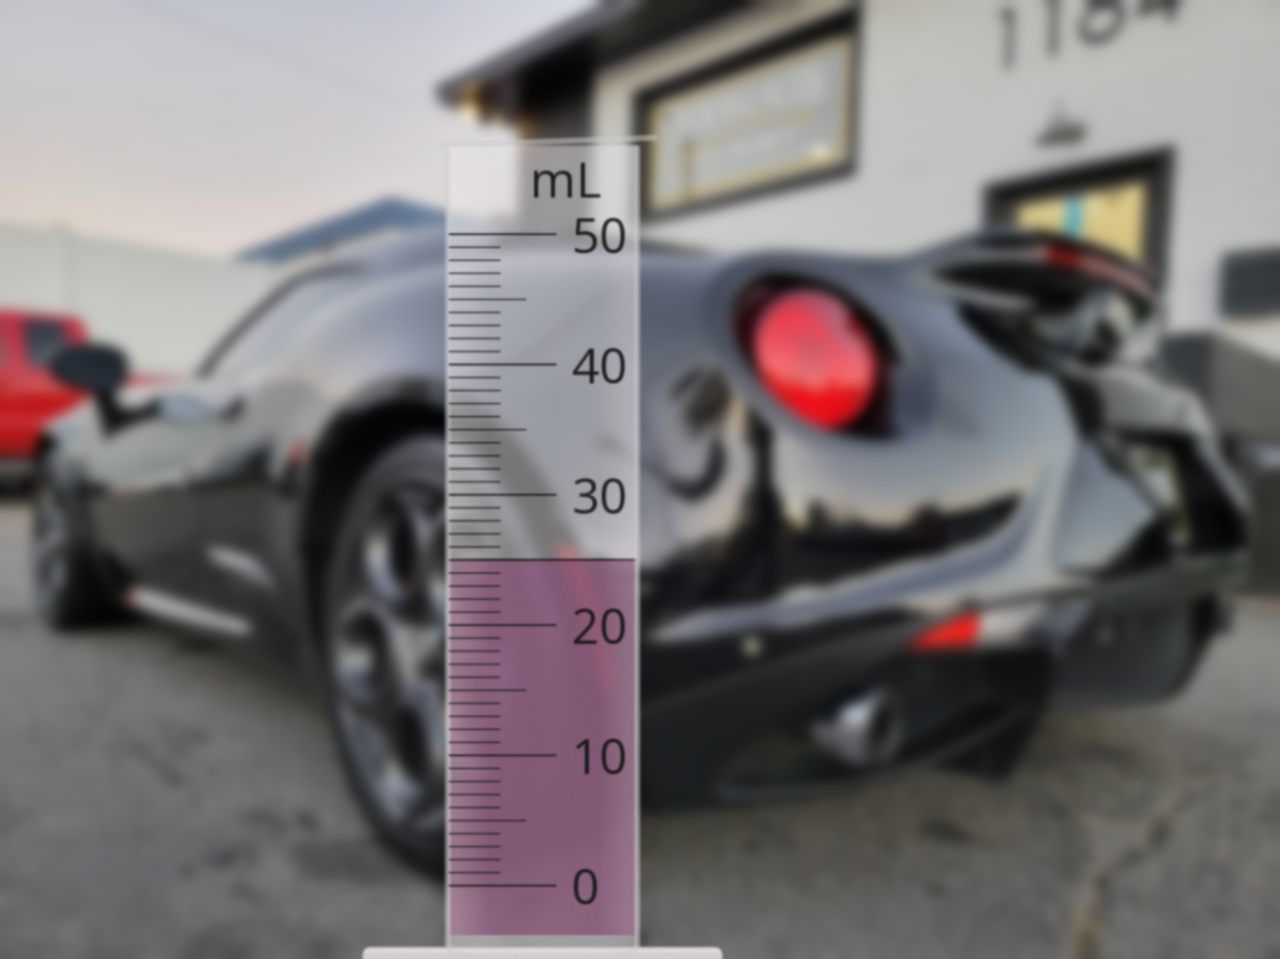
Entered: 25 mL
